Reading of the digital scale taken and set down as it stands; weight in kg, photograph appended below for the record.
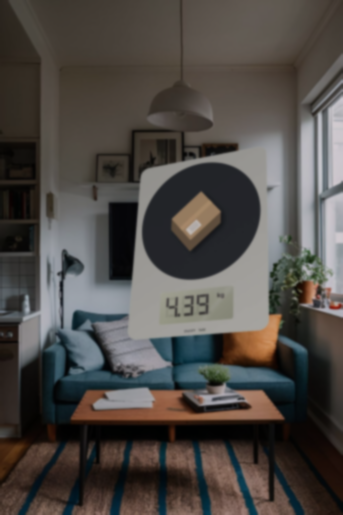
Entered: 4.39 kg
